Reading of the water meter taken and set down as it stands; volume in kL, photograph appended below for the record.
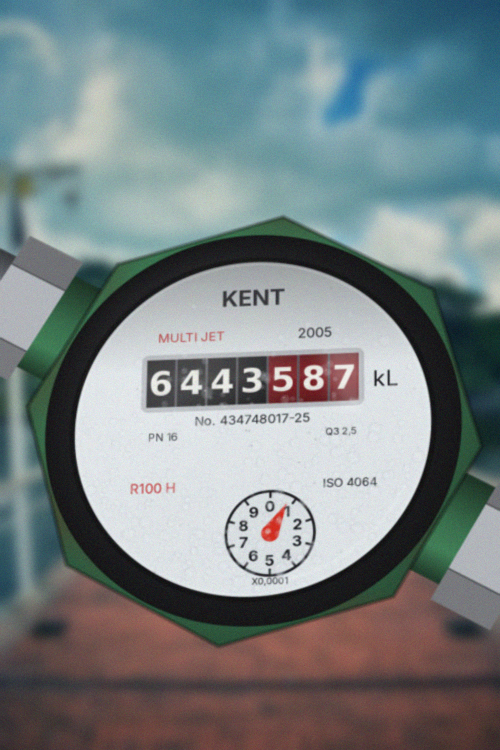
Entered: 6443.5870 kL
